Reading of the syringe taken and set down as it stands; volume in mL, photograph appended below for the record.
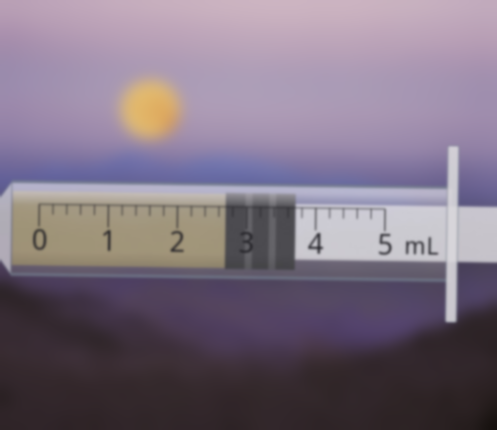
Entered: 2.7 mL
